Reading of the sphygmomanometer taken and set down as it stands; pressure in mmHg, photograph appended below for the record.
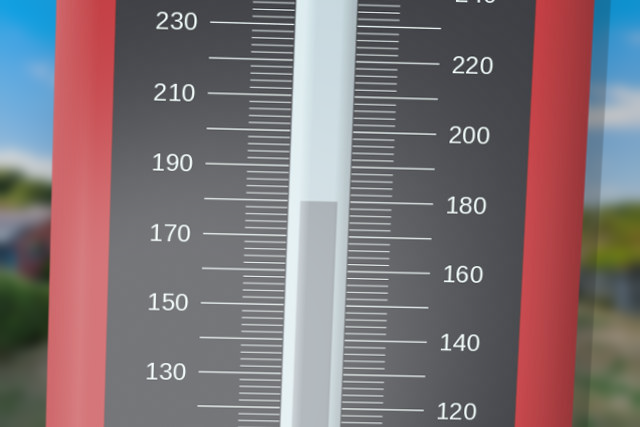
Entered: 180 mmHg
